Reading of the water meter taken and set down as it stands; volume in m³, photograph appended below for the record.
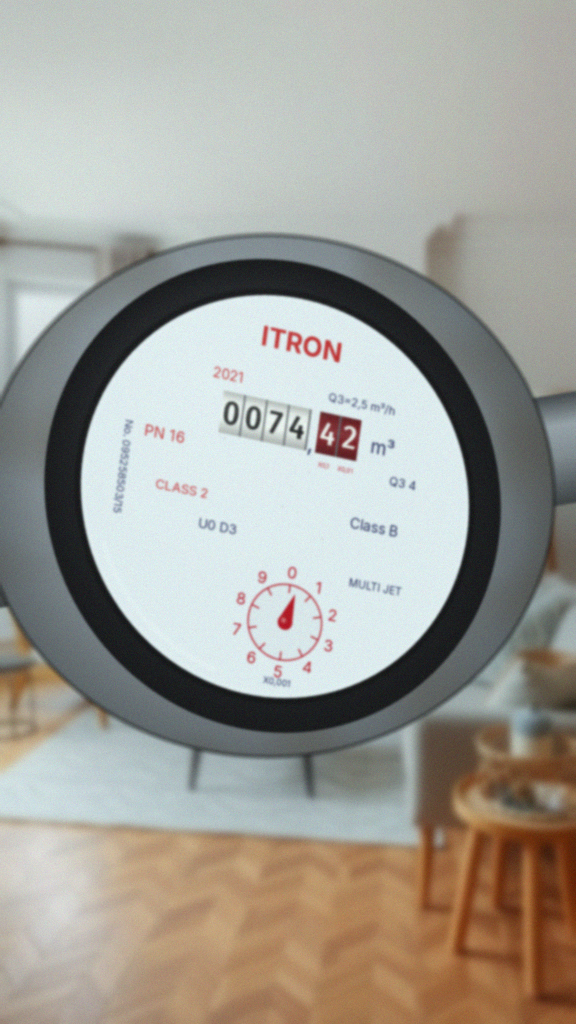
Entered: 74.420 m³
